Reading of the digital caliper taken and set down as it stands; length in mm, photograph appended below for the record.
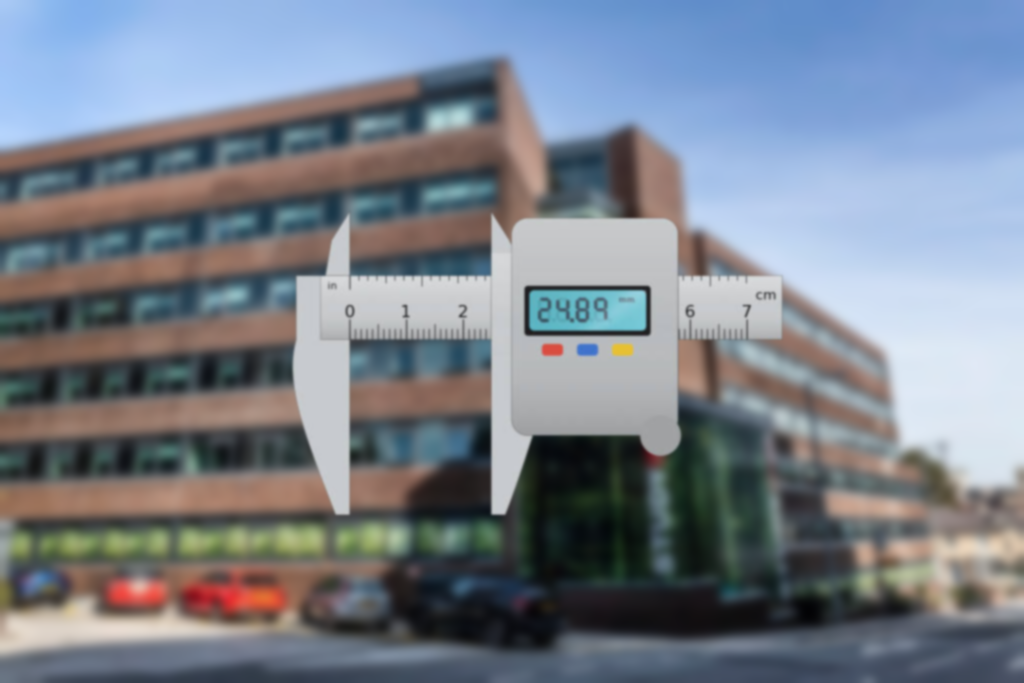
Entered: 24.89 mm
